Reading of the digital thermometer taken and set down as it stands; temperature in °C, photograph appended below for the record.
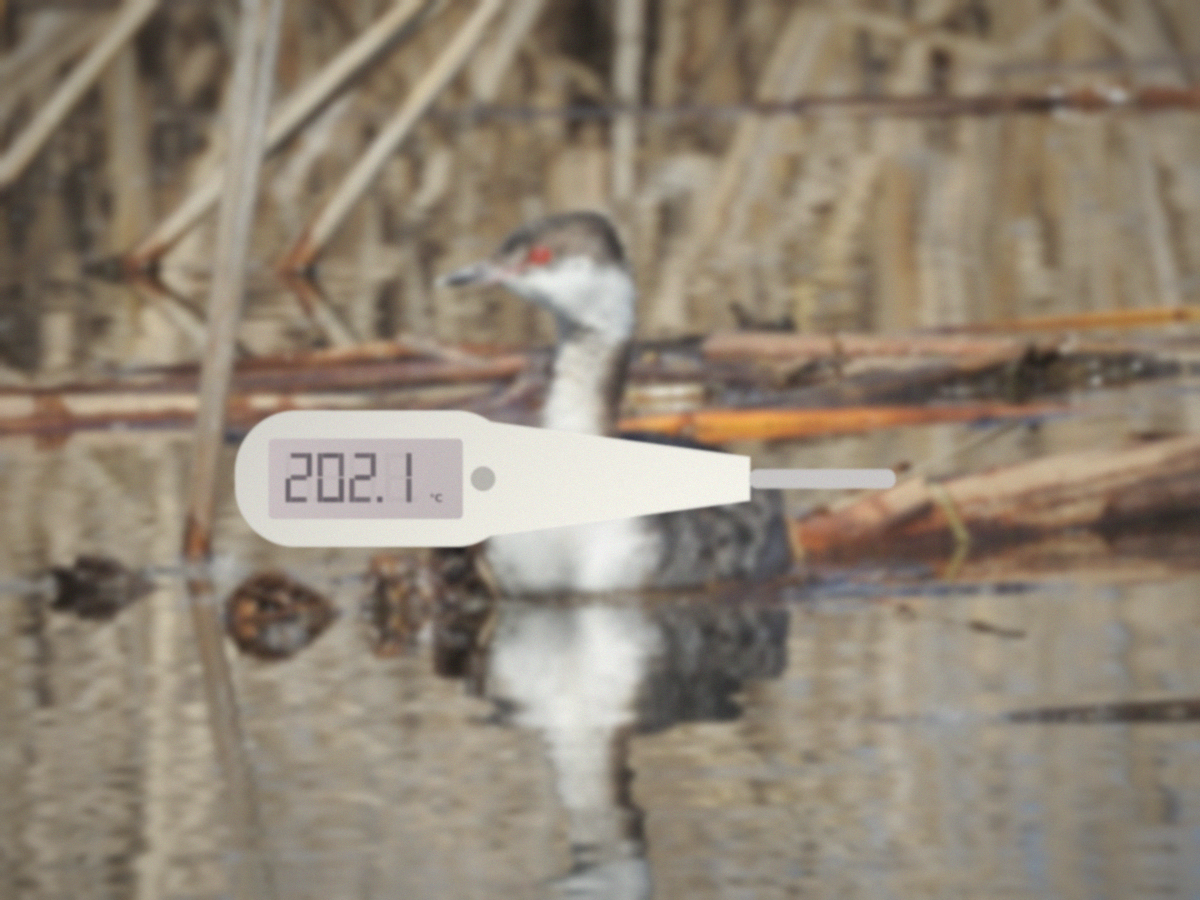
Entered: 202.1 °C
